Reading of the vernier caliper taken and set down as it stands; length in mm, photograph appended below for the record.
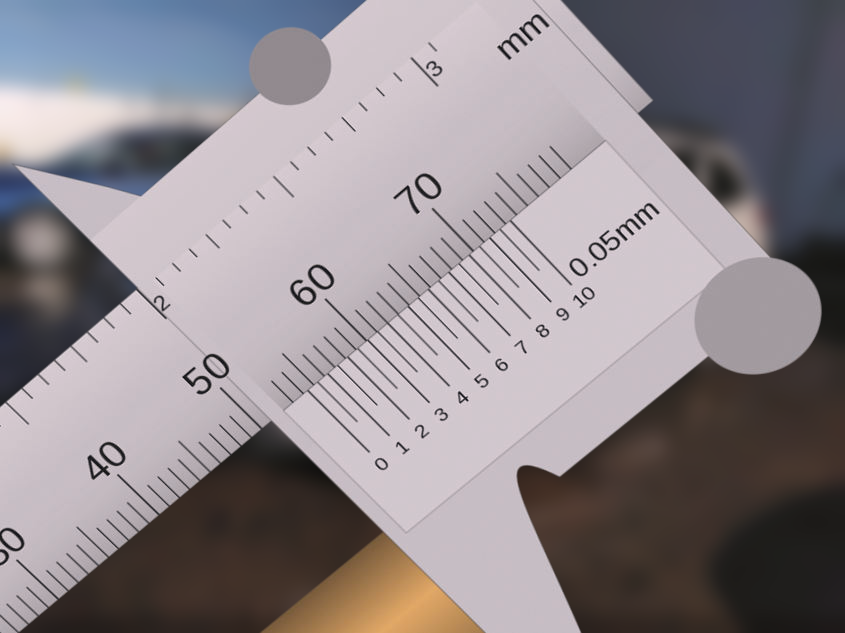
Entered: 54.4 mm
